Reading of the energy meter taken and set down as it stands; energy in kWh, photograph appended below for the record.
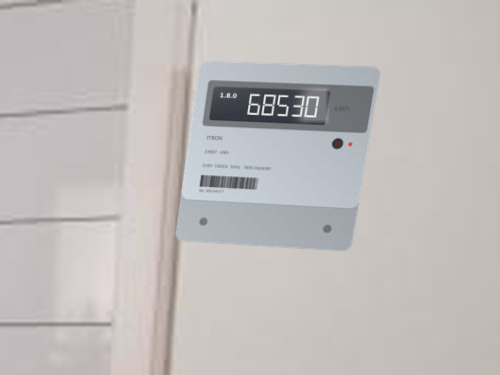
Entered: 68530 kWh
